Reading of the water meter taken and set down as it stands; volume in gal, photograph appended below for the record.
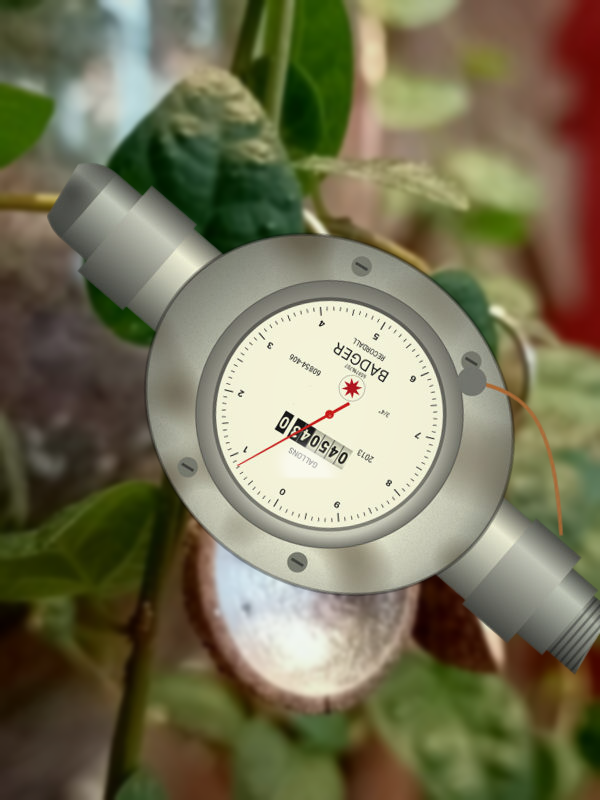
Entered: 450430.8 gal
